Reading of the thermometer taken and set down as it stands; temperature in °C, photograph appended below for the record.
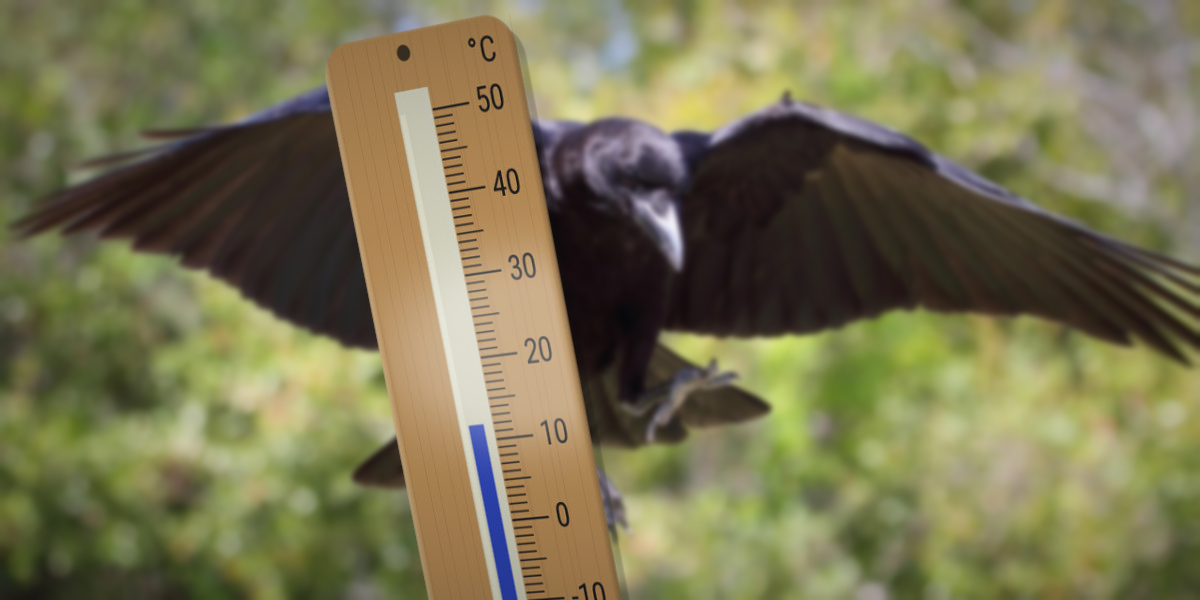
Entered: 12 °C
